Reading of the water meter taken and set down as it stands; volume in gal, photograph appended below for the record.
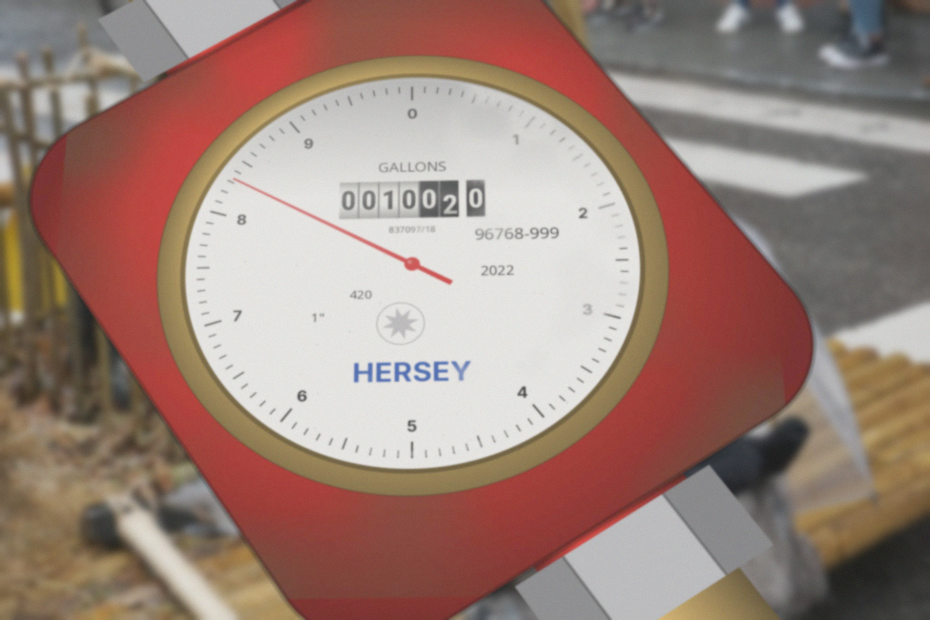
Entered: 10018.3 gal
